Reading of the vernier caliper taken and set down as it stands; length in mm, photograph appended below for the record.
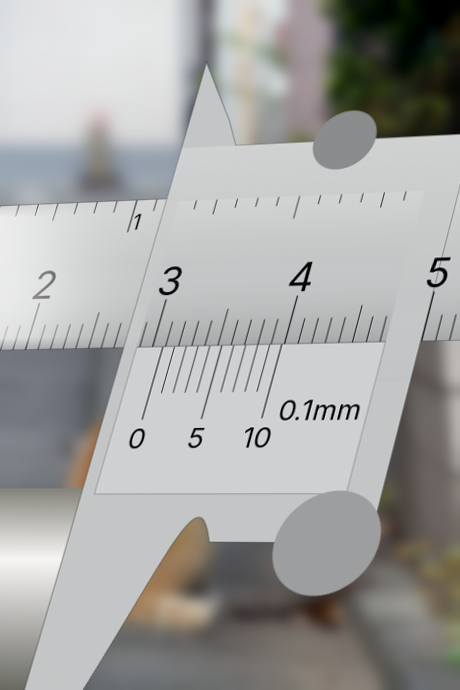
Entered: 30.8 mm
